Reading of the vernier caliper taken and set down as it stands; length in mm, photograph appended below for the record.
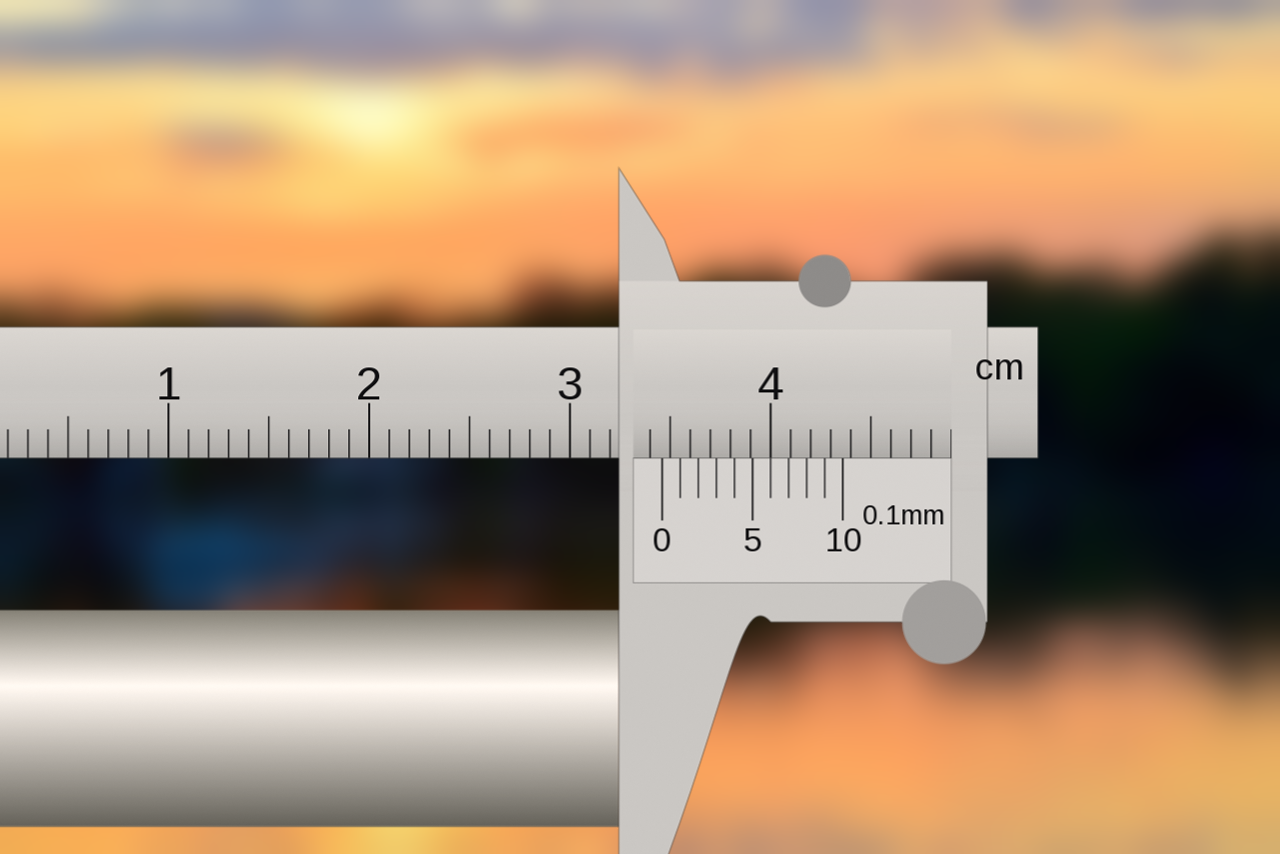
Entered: 34.6 mm
